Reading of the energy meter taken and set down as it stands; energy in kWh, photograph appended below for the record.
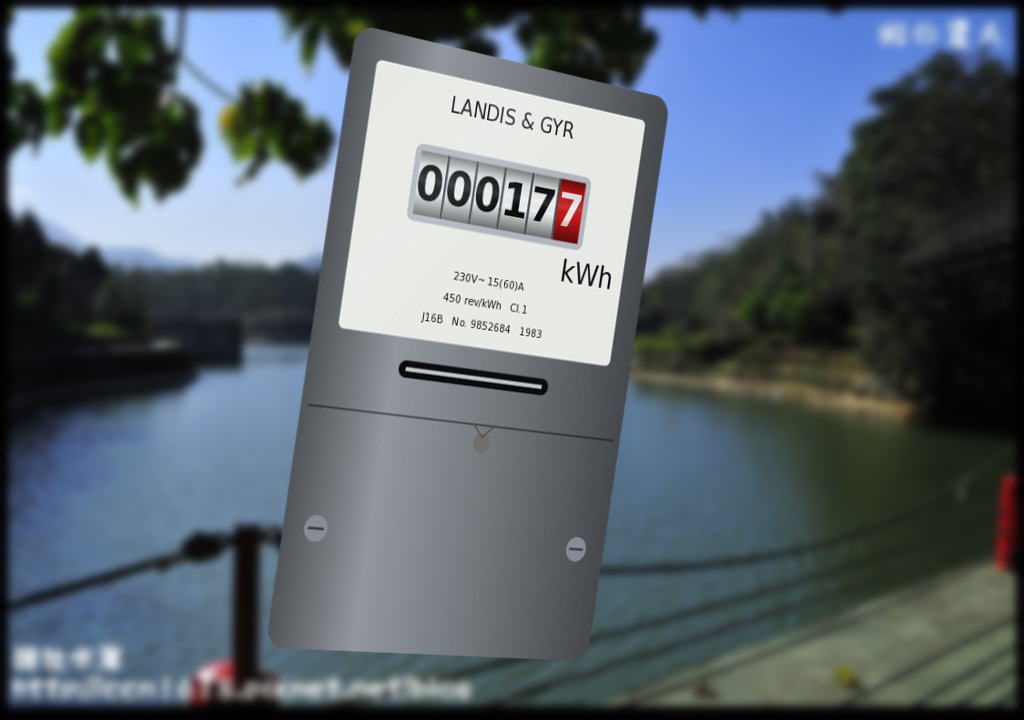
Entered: 17.7 kWh
